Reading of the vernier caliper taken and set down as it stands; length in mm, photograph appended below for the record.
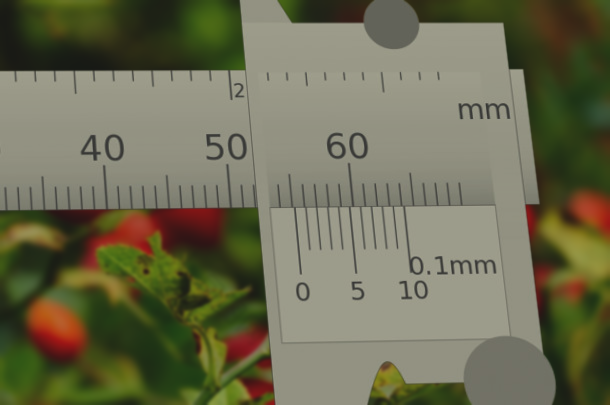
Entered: 55.2 mm
